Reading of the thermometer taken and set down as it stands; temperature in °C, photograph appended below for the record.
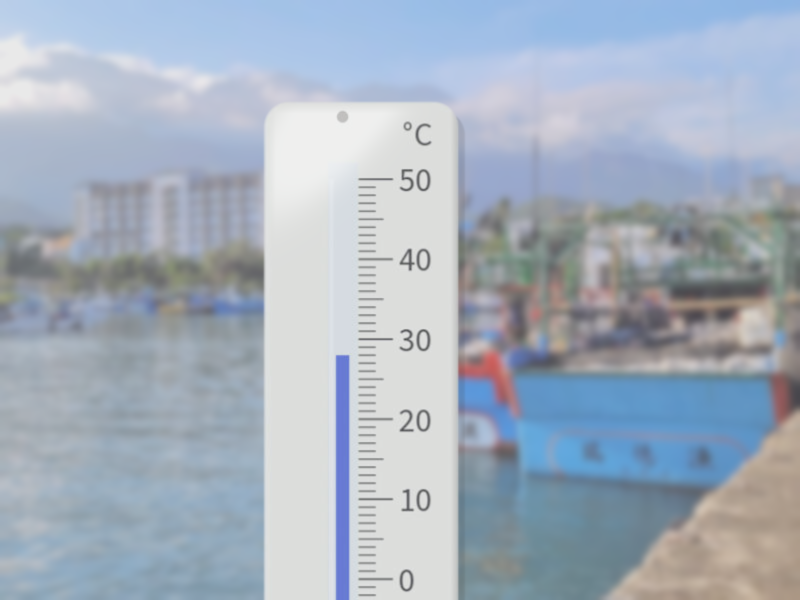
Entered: 28 °C
